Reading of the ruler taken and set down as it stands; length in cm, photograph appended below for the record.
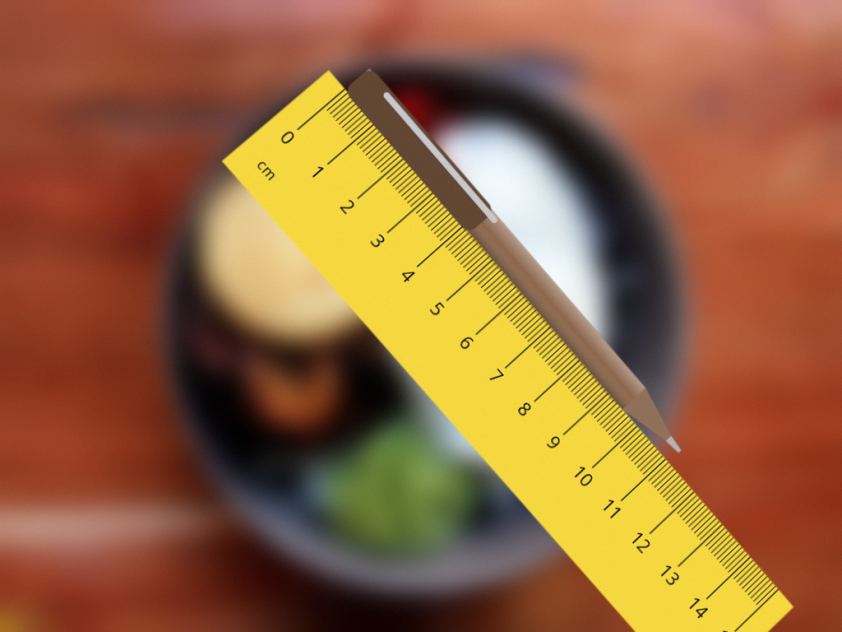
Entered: 11.1 cm
